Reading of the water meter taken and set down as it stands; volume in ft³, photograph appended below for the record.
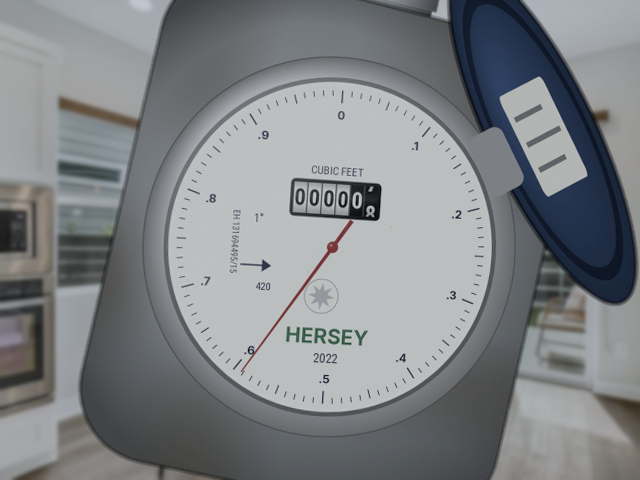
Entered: 7.59 ft³
